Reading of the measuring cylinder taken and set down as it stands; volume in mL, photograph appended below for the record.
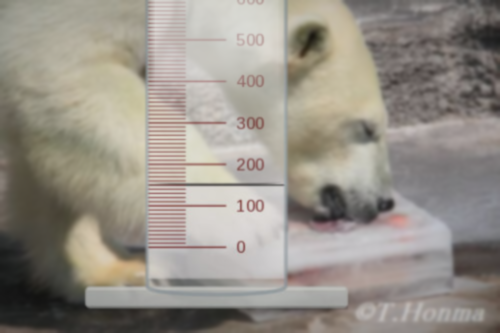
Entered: 150 mL
